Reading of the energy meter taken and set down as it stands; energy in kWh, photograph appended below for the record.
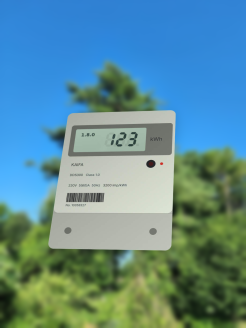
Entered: 123 kWh
